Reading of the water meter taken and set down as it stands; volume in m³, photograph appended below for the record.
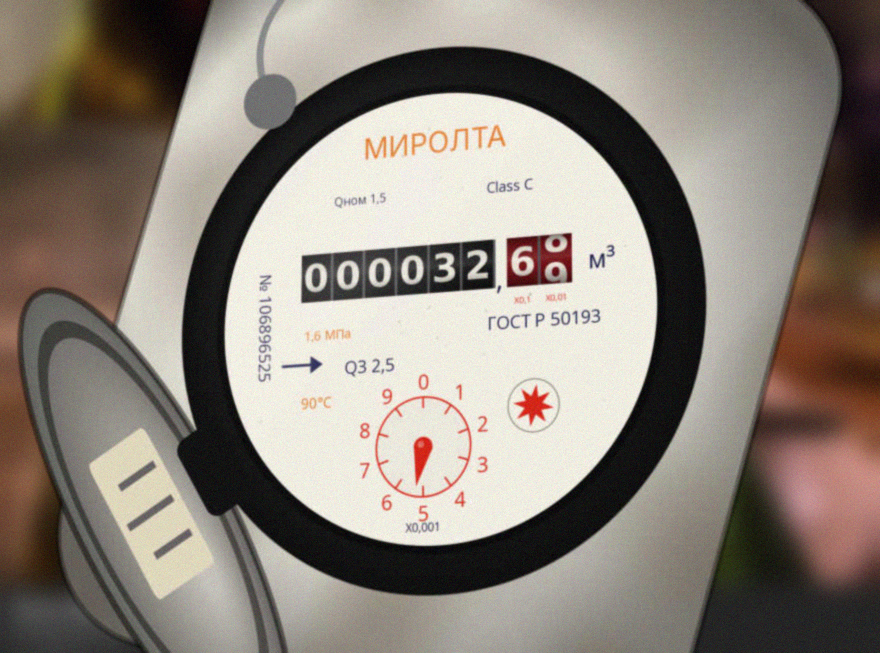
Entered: 32.685 m³
